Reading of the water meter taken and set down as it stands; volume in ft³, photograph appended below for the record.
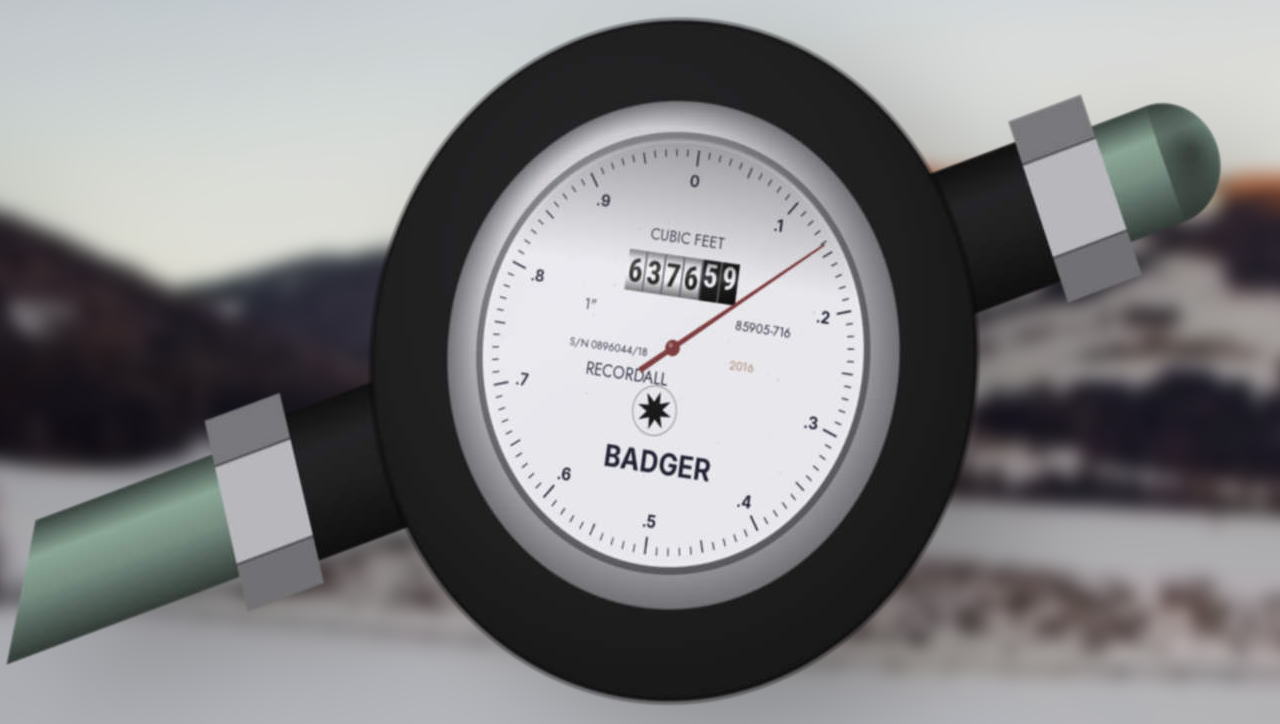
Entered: 637659.14 ft³
